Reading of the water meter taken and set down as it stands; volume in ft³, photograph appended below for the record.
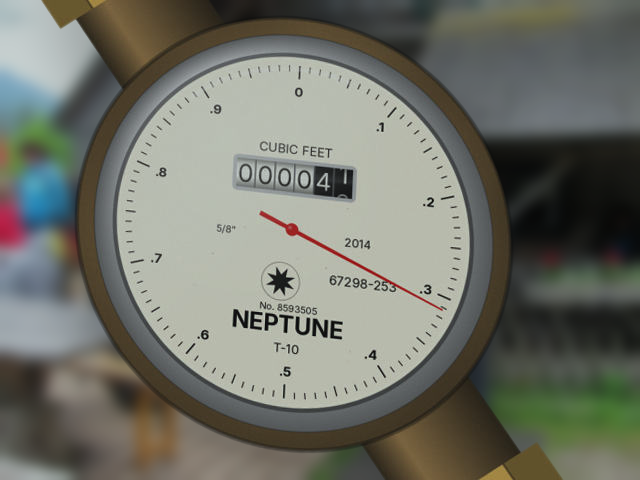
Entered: 41.31 ft³
